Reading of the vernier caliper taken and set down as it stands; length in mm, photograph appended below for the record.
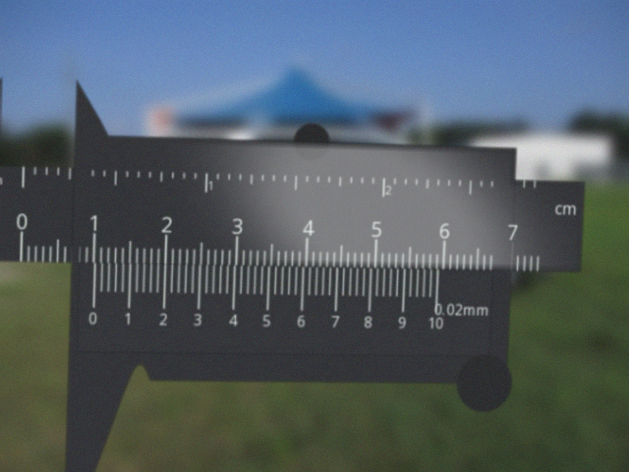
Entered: 10.2 mm
